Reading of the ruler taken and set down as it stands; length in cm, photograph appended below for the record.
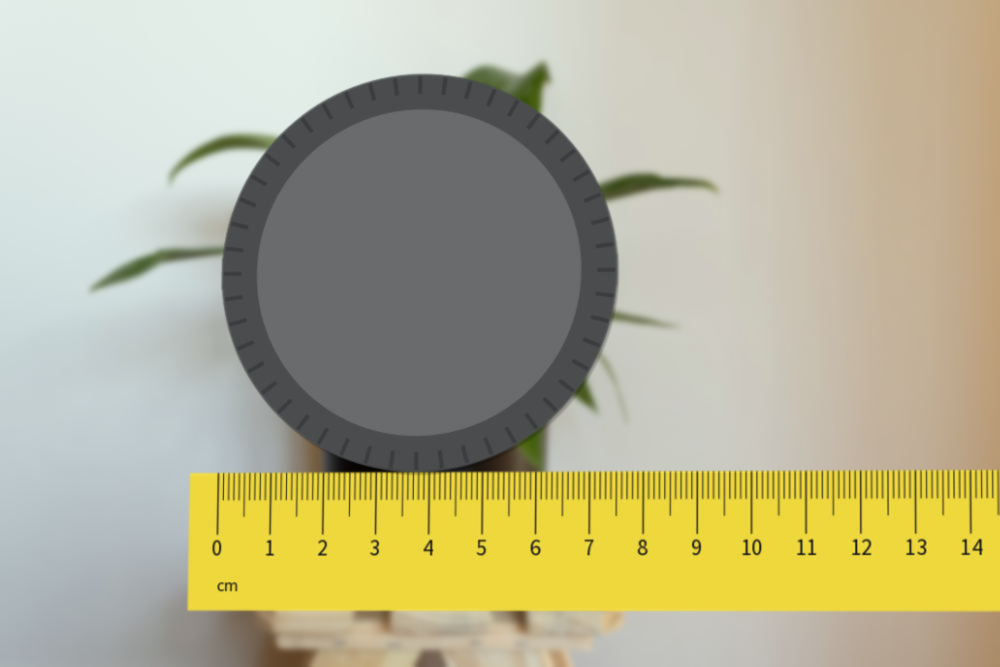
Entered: 7.5 cm
